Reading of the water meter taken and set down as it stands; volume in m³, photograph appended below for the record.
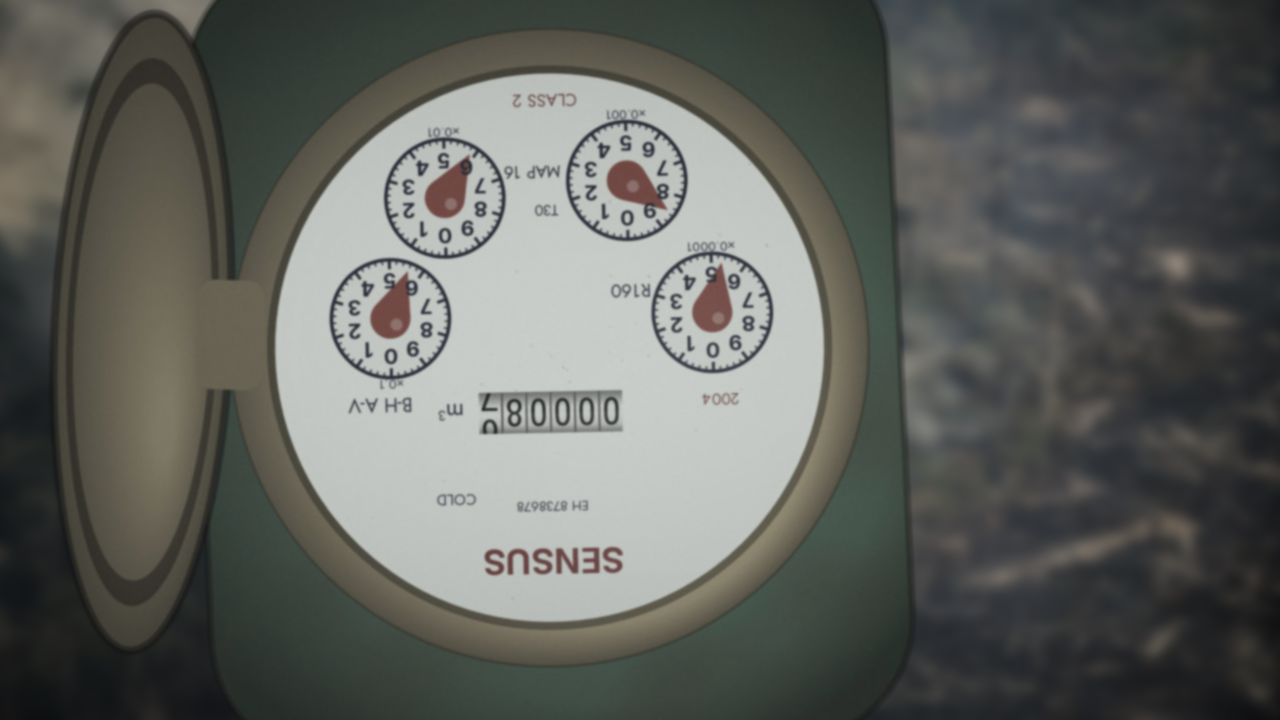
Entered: 86.5585 m³
